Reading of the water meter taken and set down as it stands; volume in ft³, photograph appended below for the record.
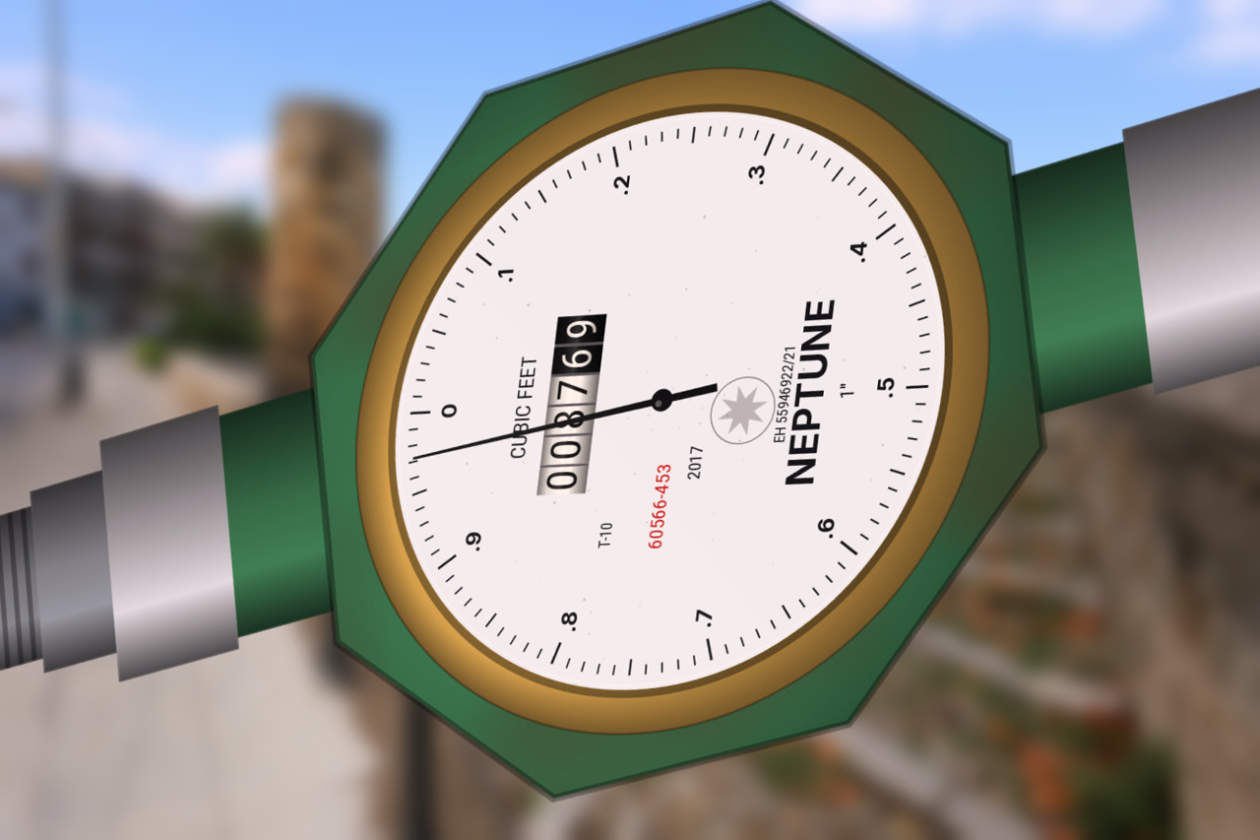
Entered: 8768.97 ft³
